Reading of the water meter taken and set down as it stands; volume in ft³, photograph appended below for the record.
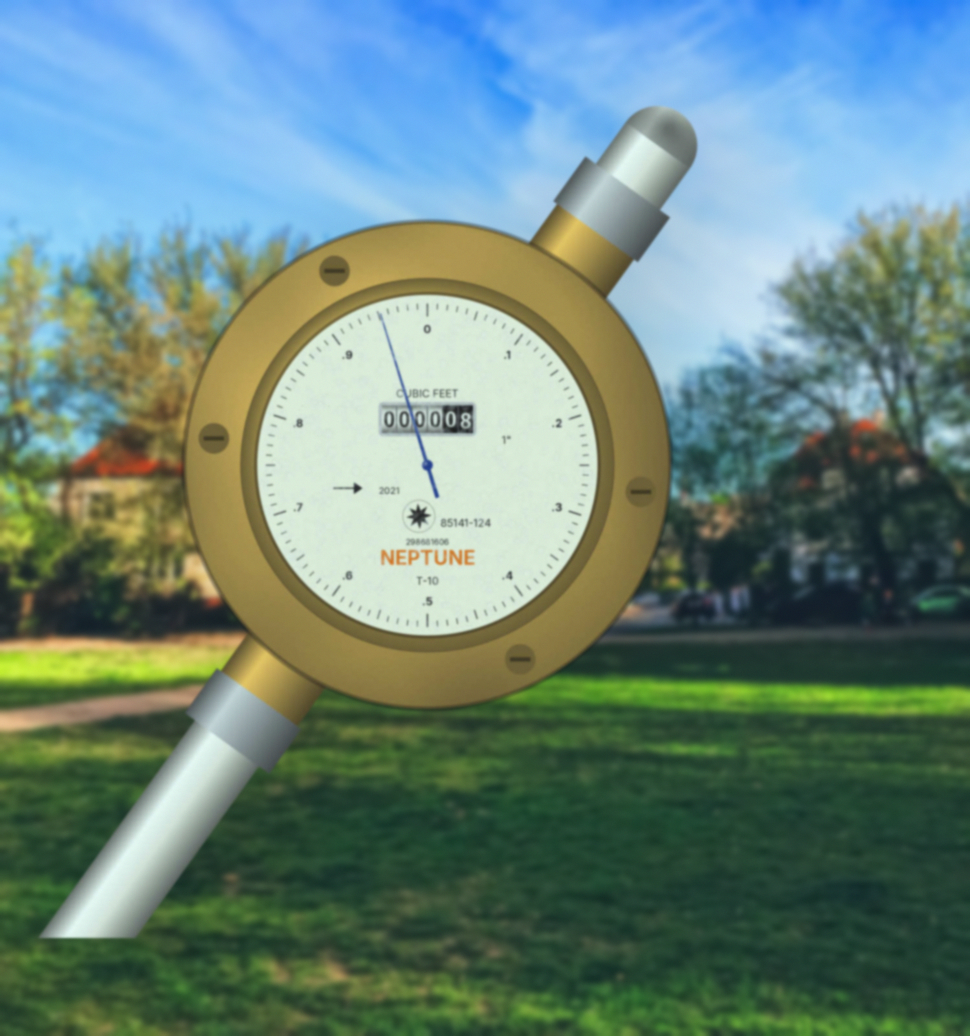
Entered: 7.95 ft³
